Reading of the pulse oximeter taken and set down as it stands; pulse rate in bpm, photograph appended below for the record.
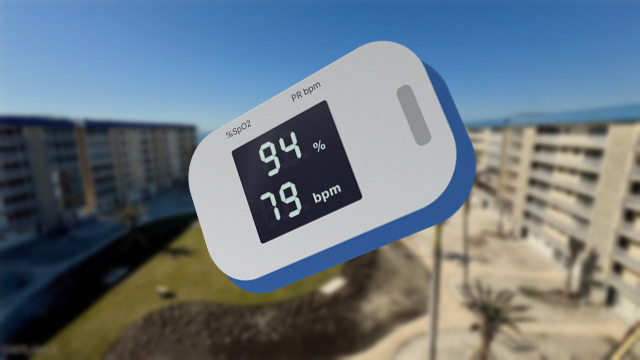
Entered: 79 bpm
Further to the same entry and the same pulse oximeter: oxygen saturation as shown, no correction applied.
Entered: 94 %
